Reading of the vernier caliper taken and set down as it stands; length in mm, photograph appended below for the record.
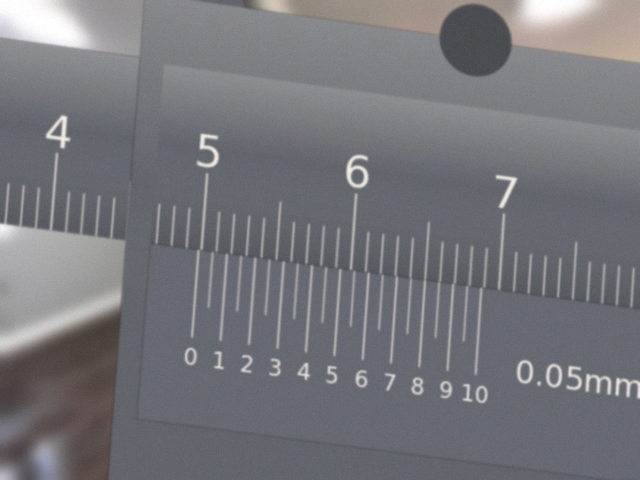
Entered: 49.8 mm
